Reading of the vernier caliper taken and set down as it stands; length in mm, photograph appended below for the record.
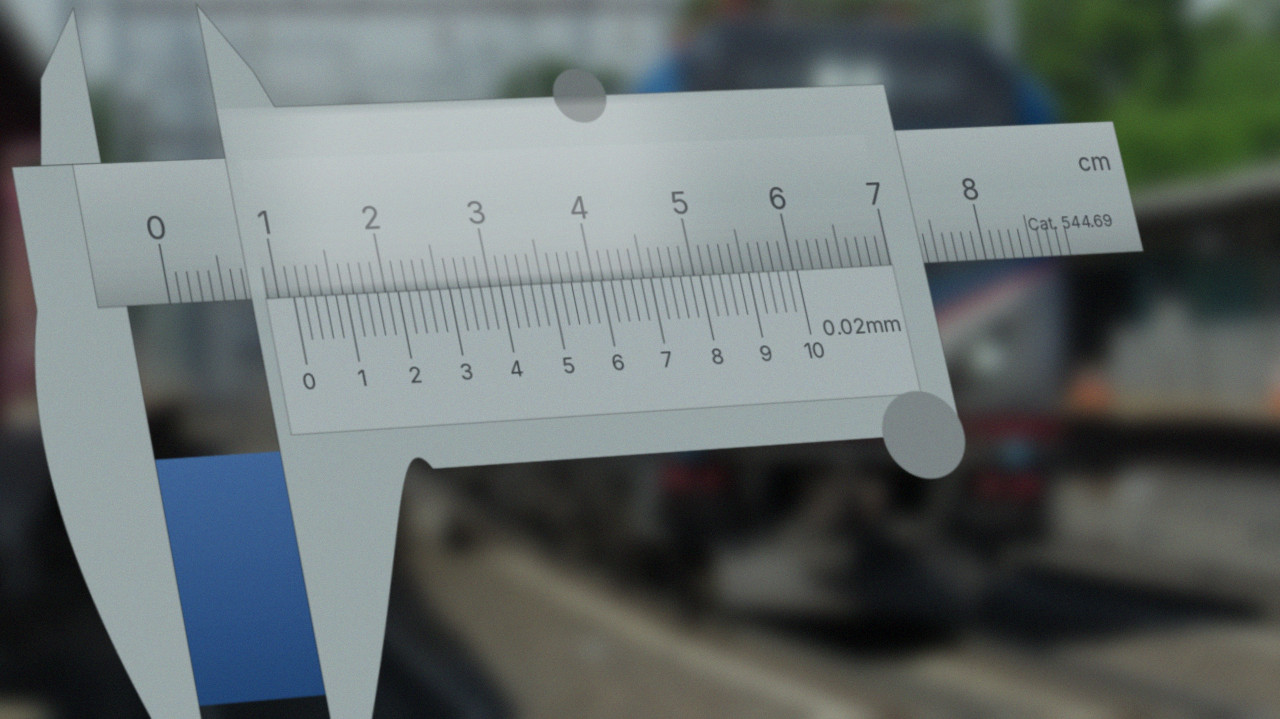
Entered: 11.4 mm
